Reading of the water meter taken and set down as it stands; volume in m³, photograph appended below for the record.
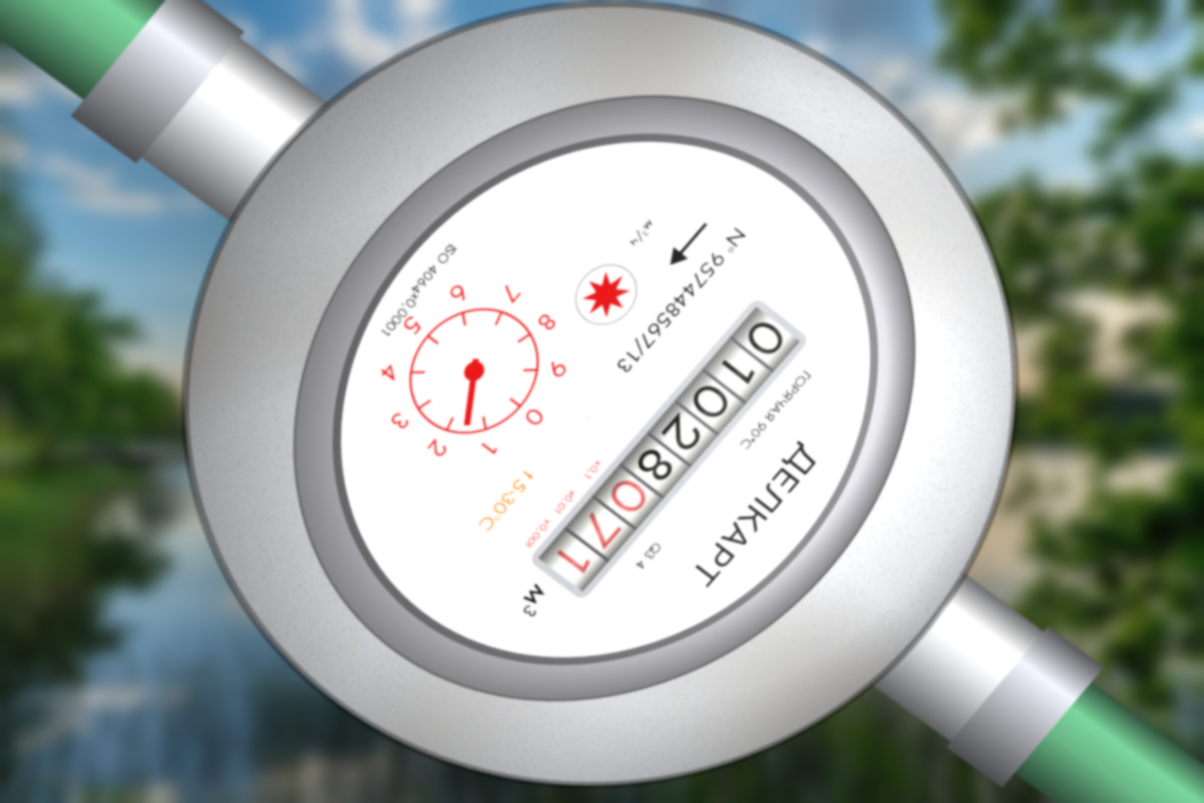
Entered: 1028.0711 m³
